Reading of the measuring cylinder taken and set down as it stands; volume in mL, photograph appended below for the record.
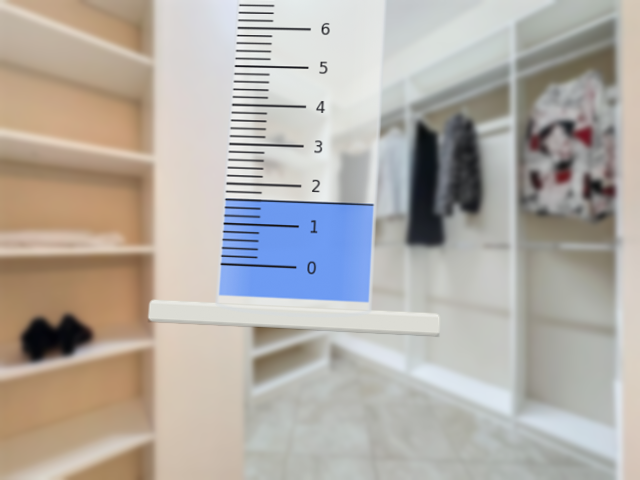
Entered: 1.6 mL
